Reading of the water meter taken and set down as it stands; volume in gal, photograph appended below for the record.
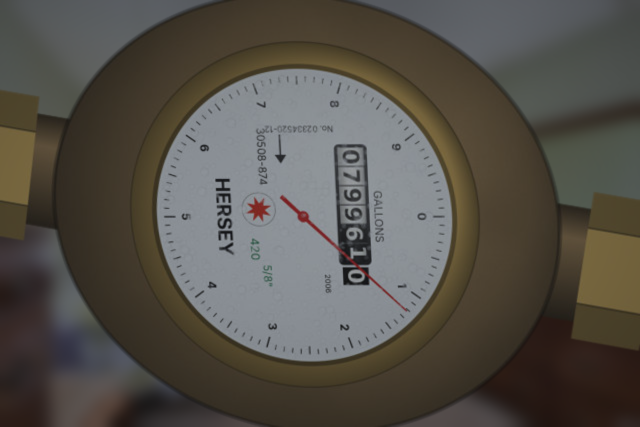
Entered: 799611.2 gal
